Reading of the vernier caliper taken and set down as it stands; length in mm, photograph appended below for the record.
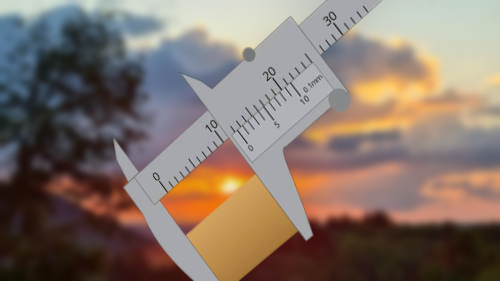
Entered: 12.4 mm
